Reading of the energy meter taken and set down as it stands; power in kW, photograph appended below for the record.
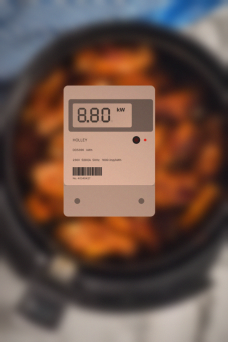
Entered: 8.80 kW
